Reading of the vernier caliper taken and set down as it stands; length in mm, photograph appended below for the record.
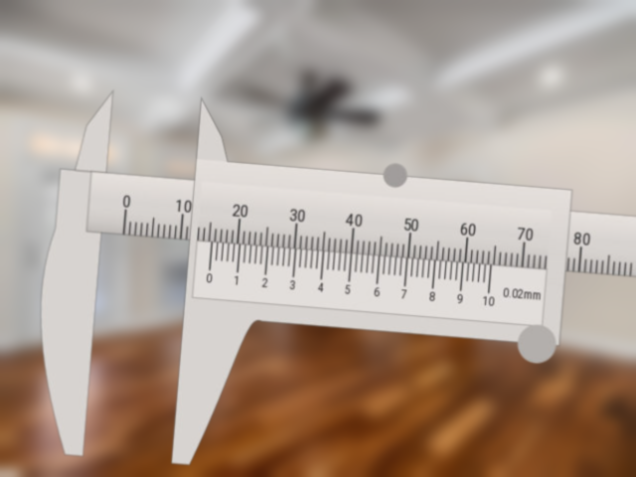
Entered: 15.5 mm
